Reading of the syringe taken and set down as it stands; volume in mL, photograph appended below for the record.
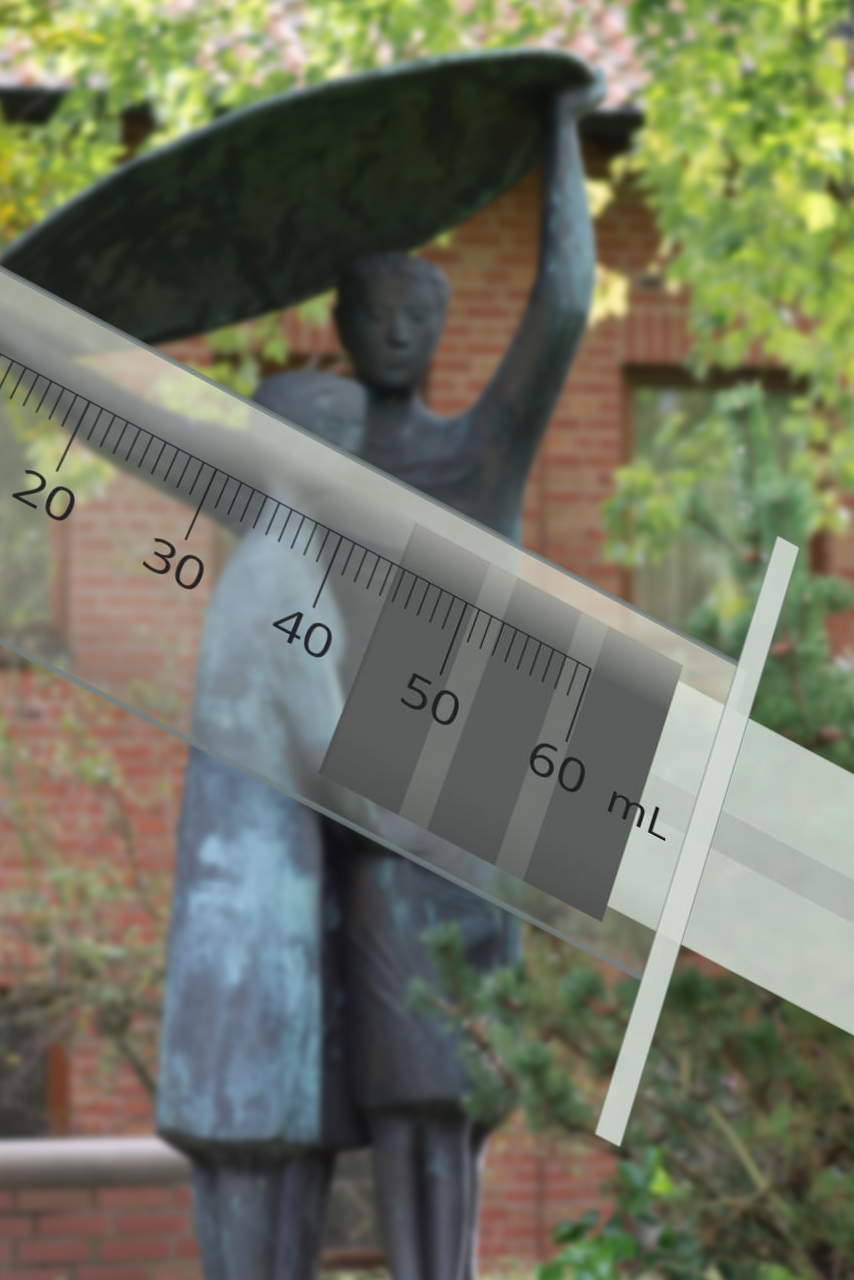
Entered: 44.5 mL
